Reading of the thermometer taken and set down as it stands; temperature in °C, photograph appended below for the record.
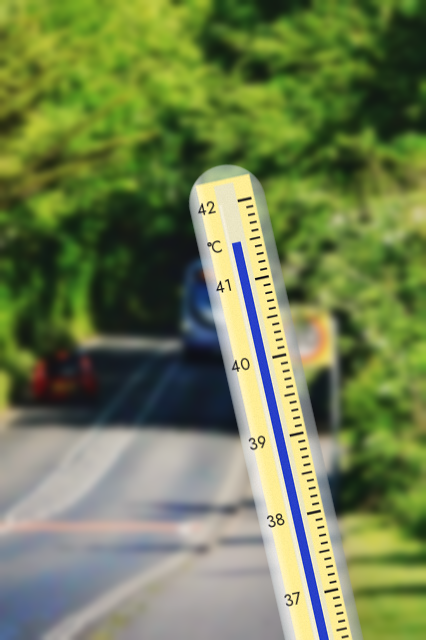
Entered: 41.5 °C
